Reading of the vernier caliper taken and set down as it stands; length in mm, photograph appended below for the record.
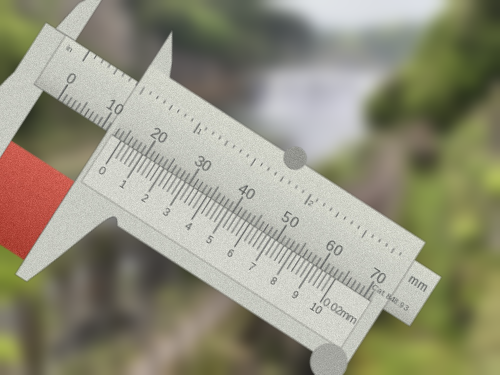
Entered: 14.5 mm
